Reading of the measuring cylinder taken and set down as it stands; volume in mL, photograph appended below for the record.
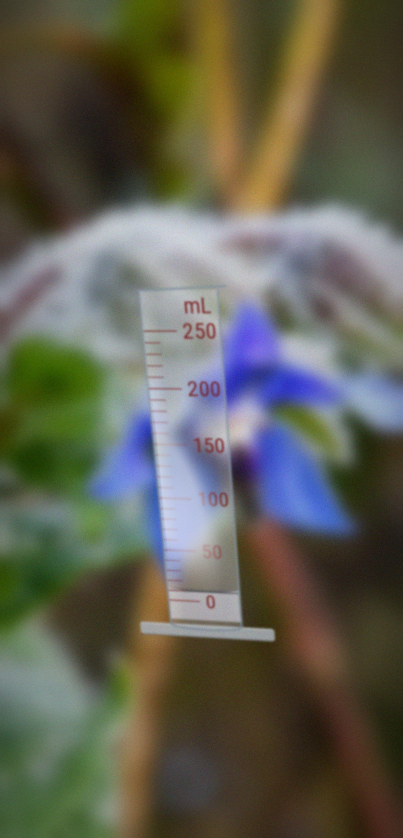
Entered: 10 mL
